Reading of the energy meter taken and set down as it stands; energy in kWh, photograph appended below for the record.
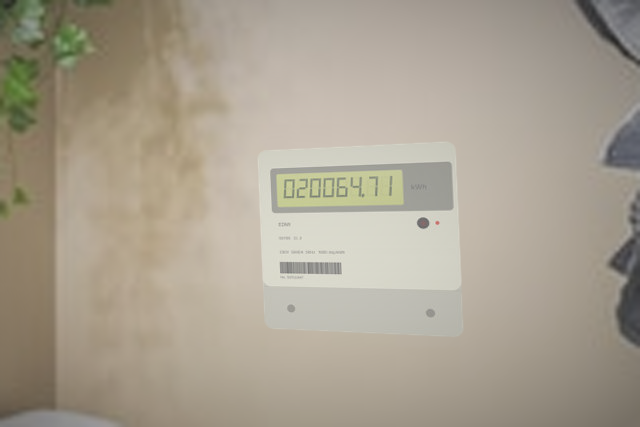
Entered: 20064.71 kWh
